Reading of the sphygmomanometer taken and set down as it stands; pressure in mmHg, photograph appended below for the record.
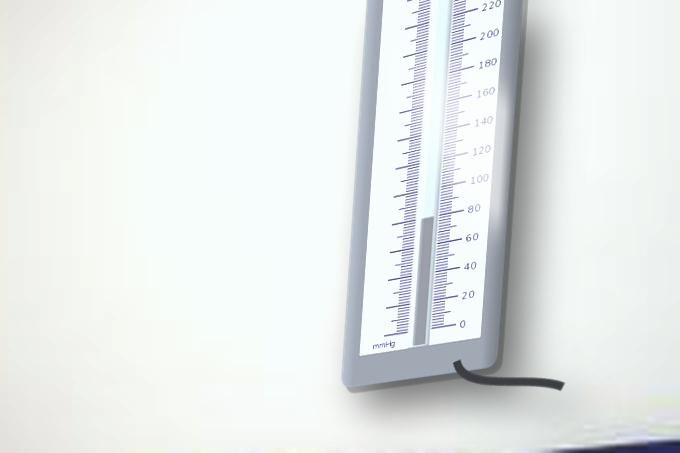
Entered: 80 mmHg
